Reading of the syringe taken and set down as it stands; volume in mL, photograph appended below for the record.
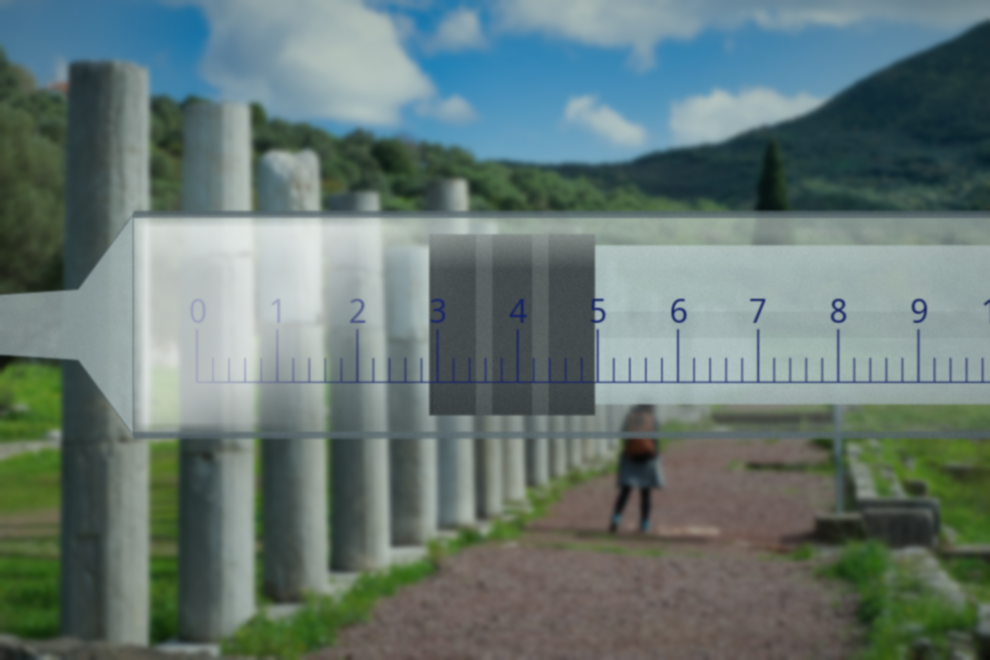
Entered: 2.9 mL
